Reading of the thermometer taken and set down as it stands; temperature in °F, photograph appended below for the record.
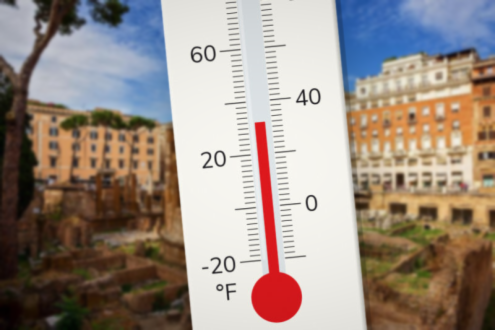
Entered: 32 °F
